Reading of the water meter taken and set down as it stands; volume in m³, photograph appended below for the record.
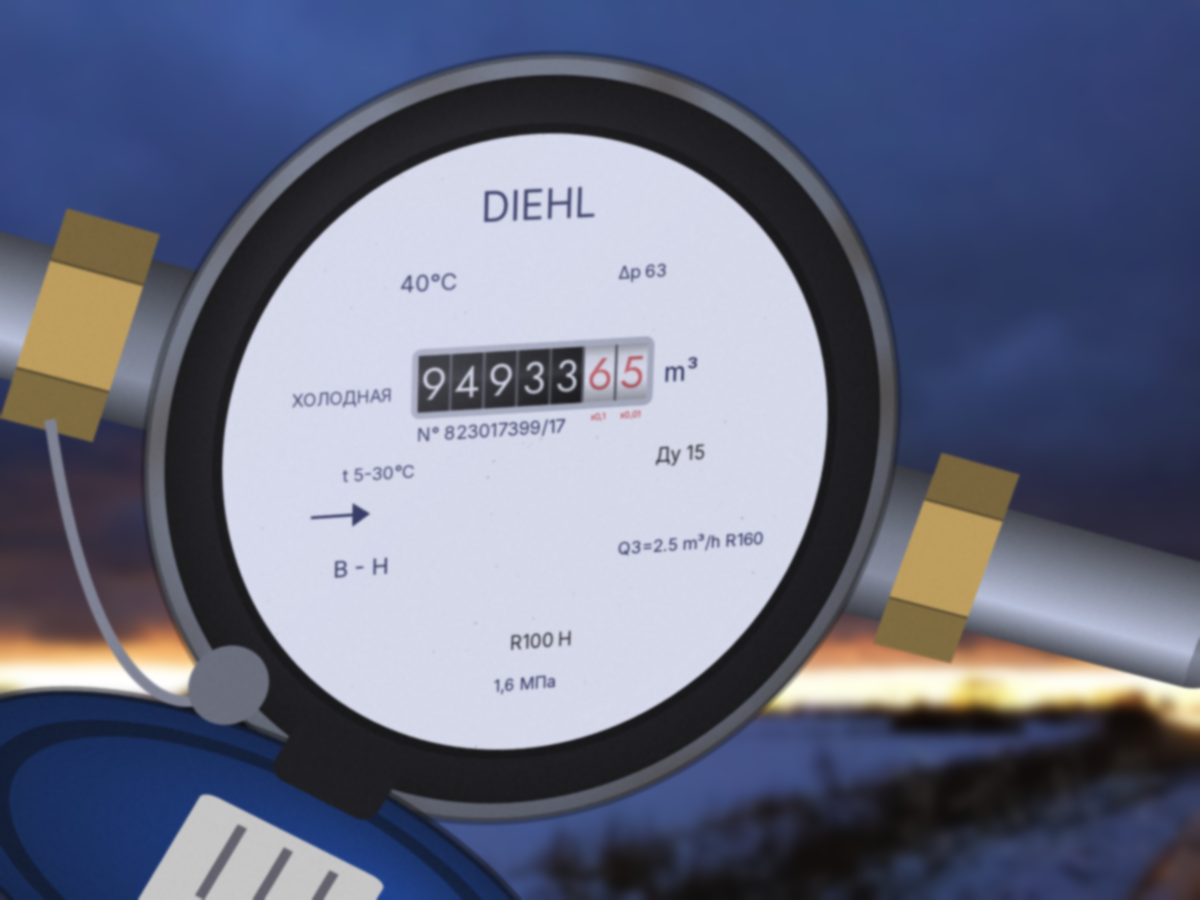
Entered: 94933.65 m³
